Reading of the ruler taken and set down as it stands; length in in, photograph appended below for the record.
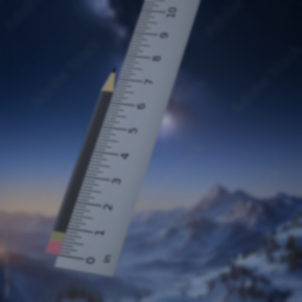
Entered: 7.5 in
